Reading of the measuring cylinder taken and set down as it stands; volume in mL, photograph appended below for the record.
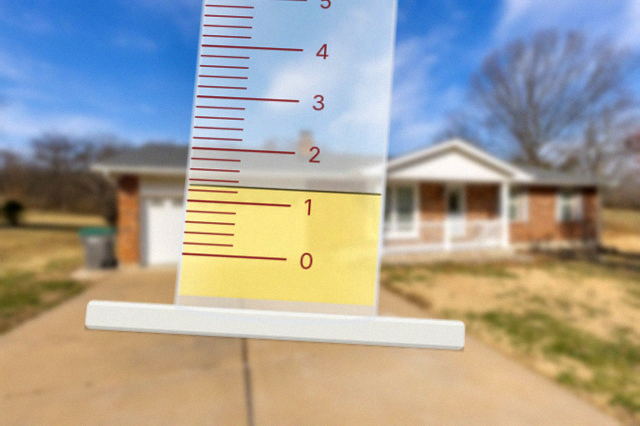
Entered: 1.3 mL
